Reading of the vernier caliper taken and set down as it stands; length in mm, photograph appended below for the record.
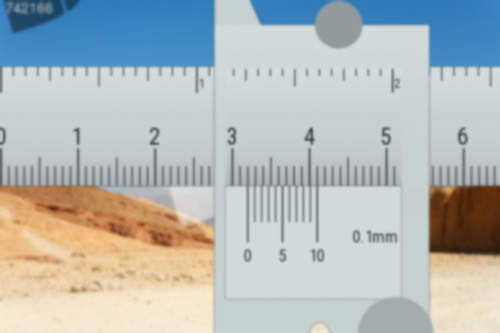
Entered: 32.0 mm
